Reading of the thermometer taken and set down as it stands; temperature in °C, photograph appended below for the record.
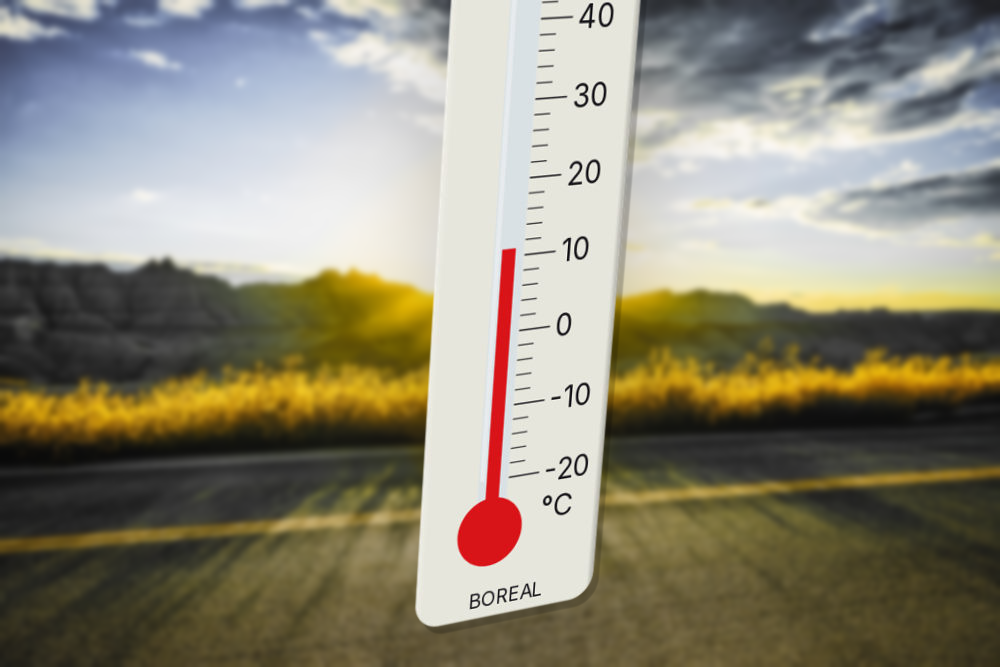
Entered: 11 °C
